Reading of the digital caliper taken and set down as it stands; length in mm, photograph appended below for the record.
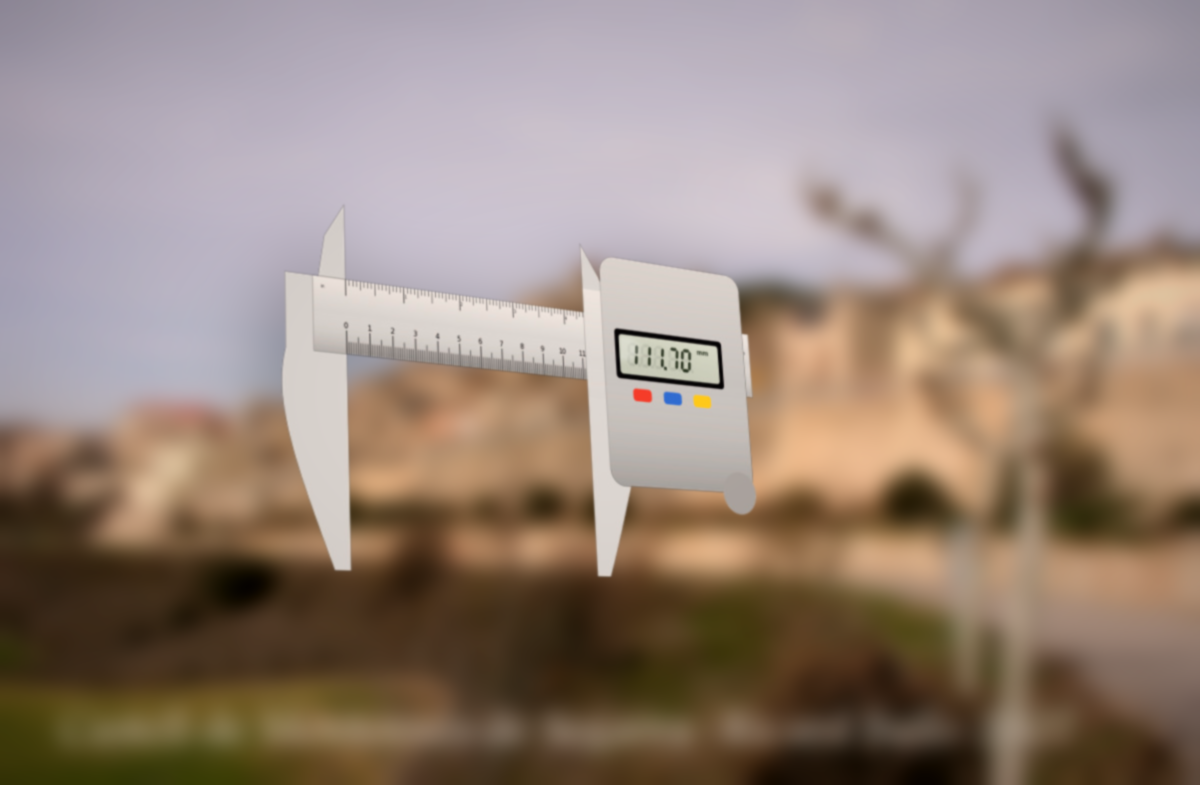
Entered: 111.70 mm
